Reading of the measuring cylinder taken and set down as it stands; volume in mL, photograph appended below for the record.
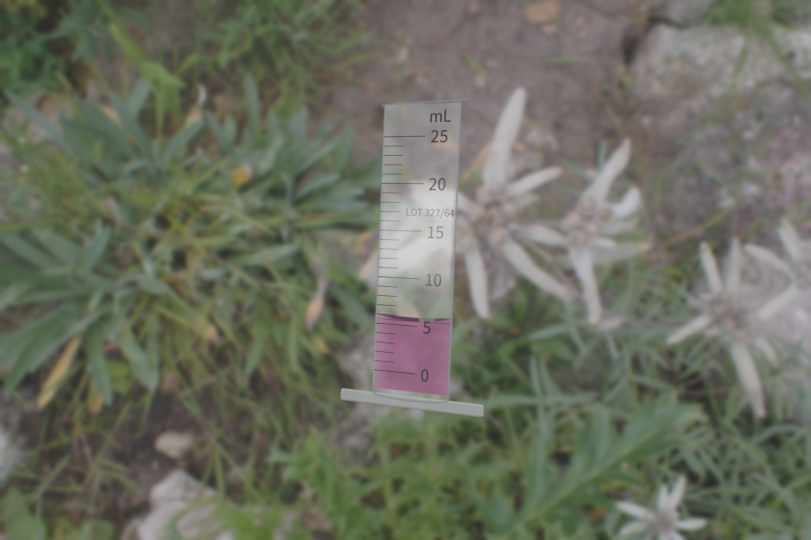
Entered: 5.5 mL
